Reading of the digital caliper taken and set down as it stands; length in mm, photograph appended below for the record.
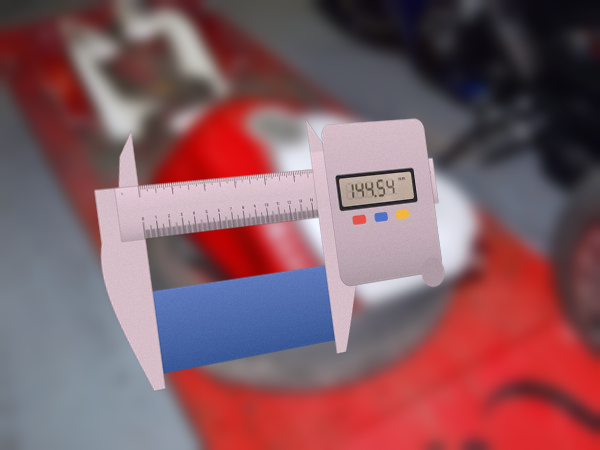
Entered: 144.54 mm
